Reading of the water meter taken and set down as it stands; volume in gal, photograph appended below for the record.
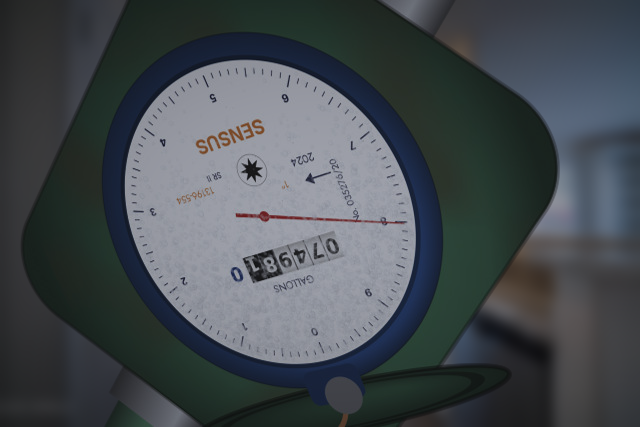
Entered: 749808.0 gal
